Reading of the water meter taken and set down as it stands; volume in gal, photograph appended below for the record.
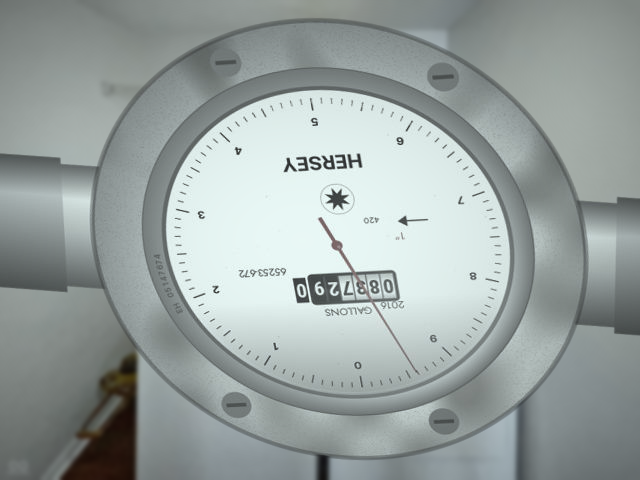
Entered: 837289.4 gal
